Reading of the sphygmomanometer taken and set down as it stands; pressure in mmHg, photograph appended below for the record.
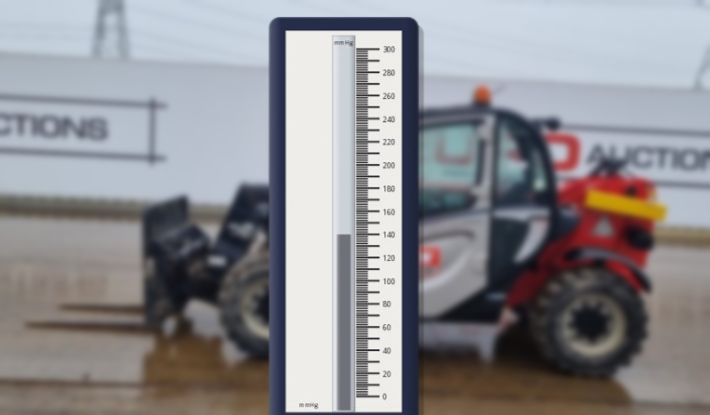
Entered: 140 mmHg
